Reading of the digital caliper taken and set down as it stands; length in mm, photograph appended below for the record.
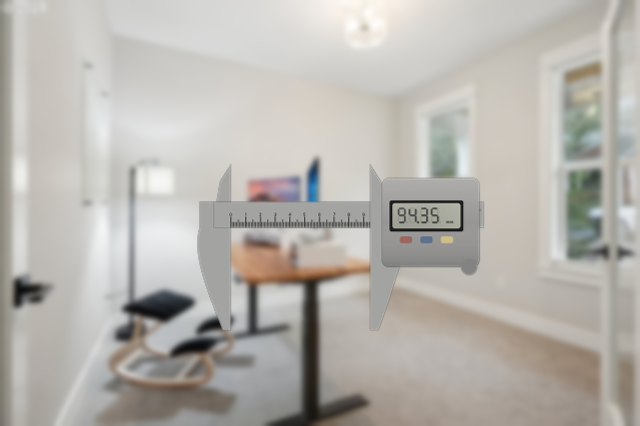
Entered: 94.35 mm
